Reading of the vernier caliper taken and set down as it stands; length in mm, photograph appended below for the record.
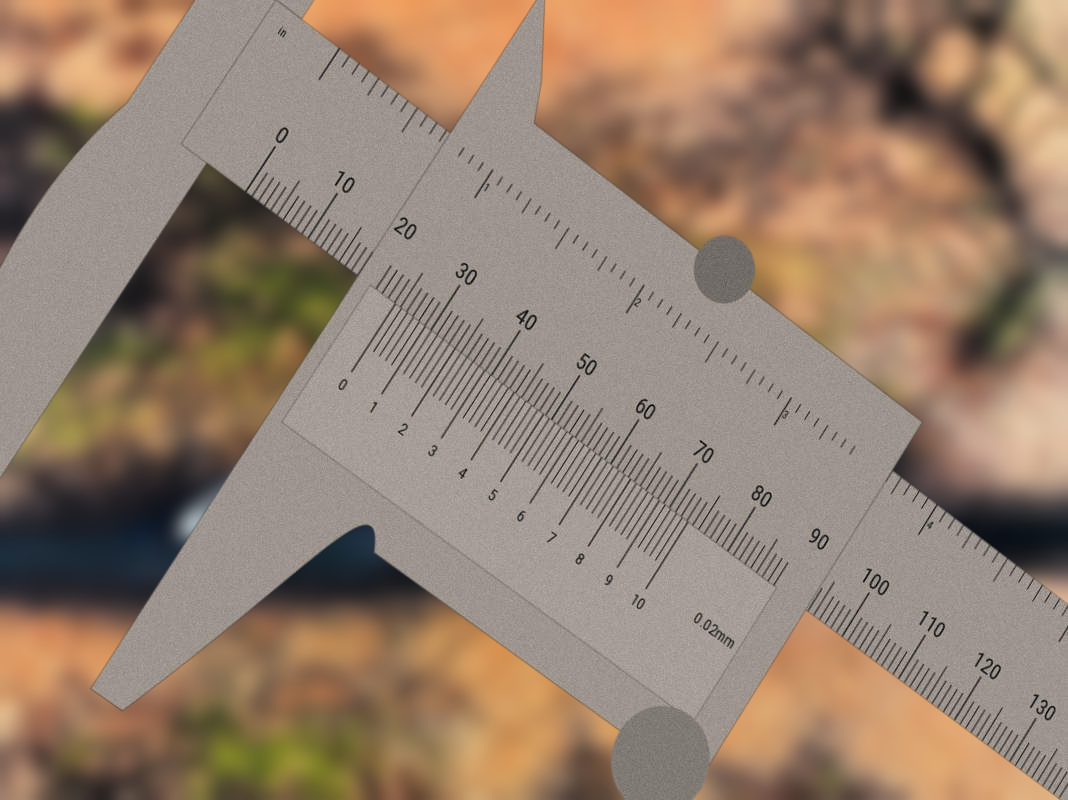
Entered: 24.2 mm
